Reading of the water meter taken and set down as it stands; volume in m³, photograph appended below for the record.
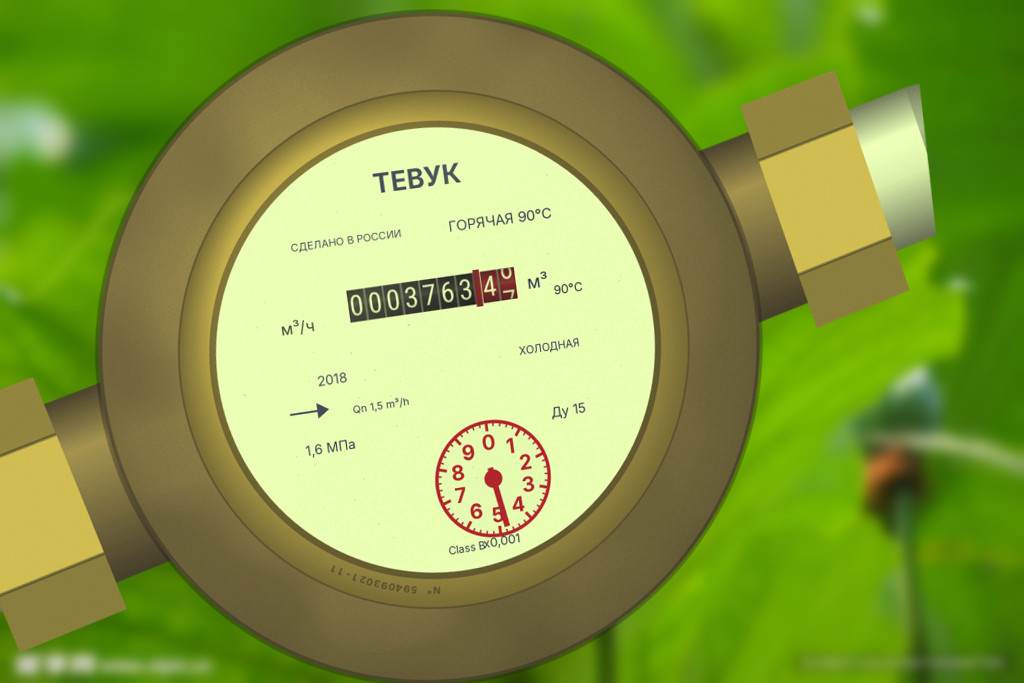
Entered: 3763.464 m³
